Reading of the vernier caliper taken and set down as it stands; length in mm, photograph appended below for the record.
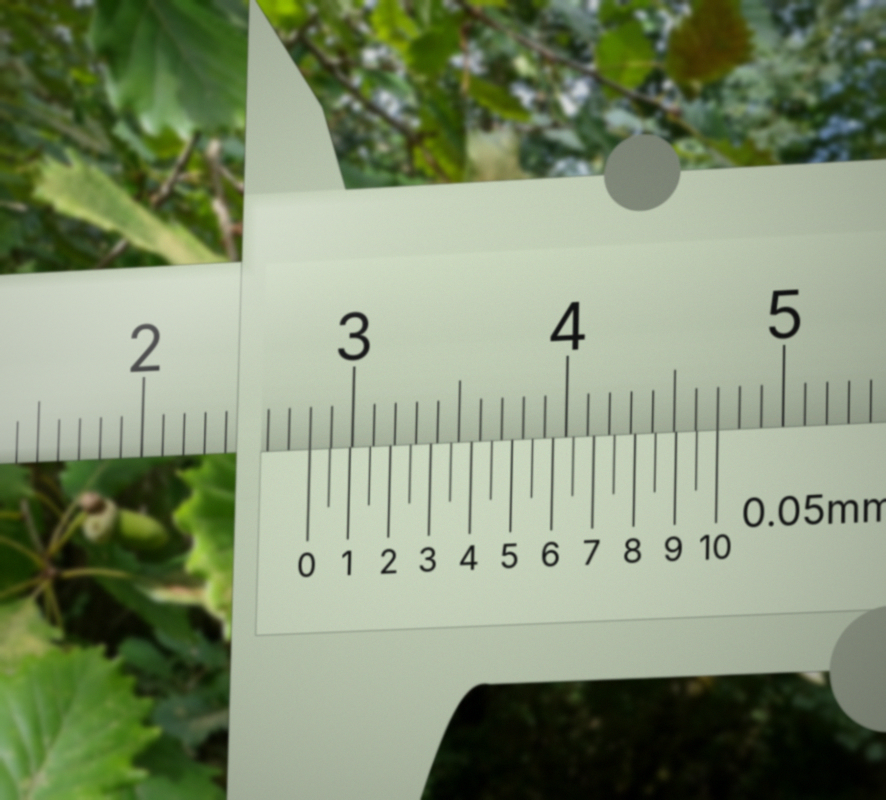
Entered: 28.0 mm
